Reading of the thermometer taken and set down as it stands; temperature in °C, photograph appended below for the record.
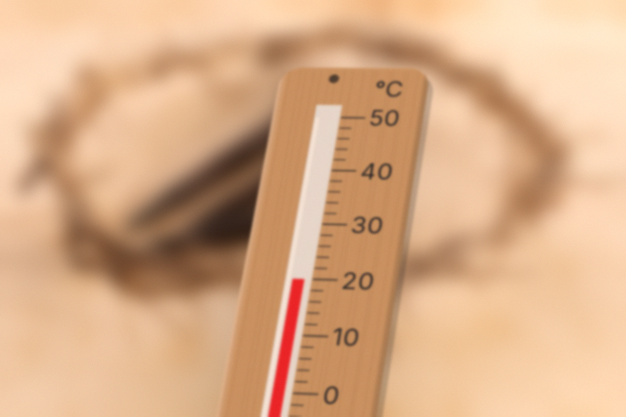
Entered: 20 °C
